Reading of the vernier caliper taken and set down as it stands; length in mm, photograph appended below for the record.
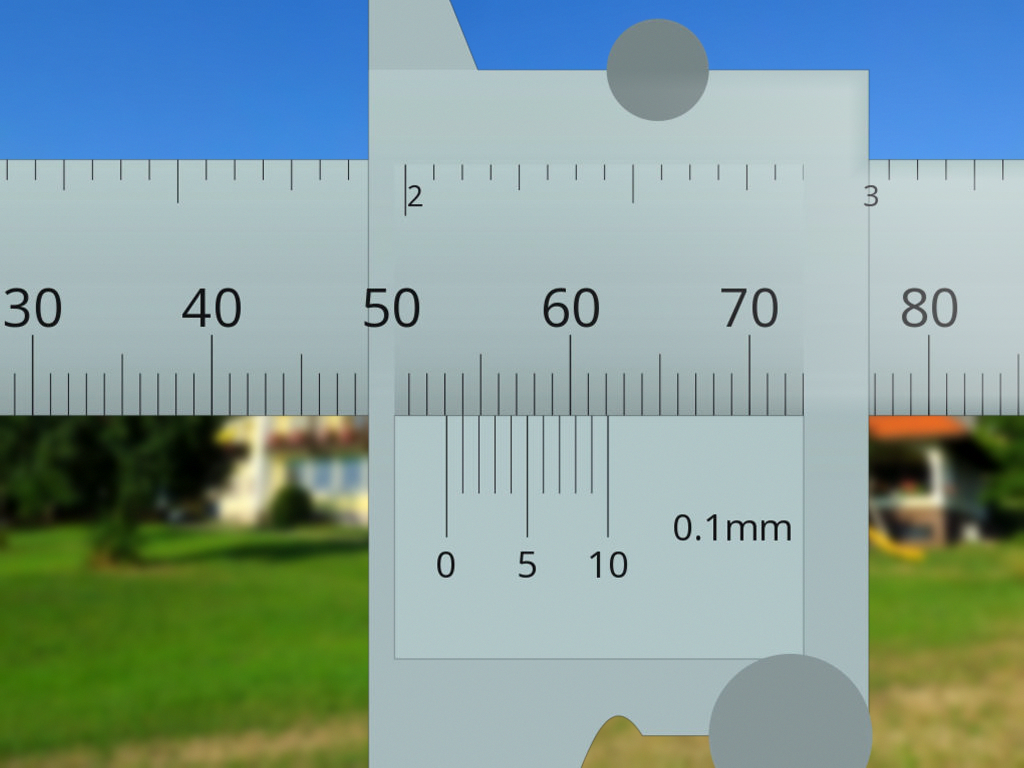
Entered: 53.1 mm
